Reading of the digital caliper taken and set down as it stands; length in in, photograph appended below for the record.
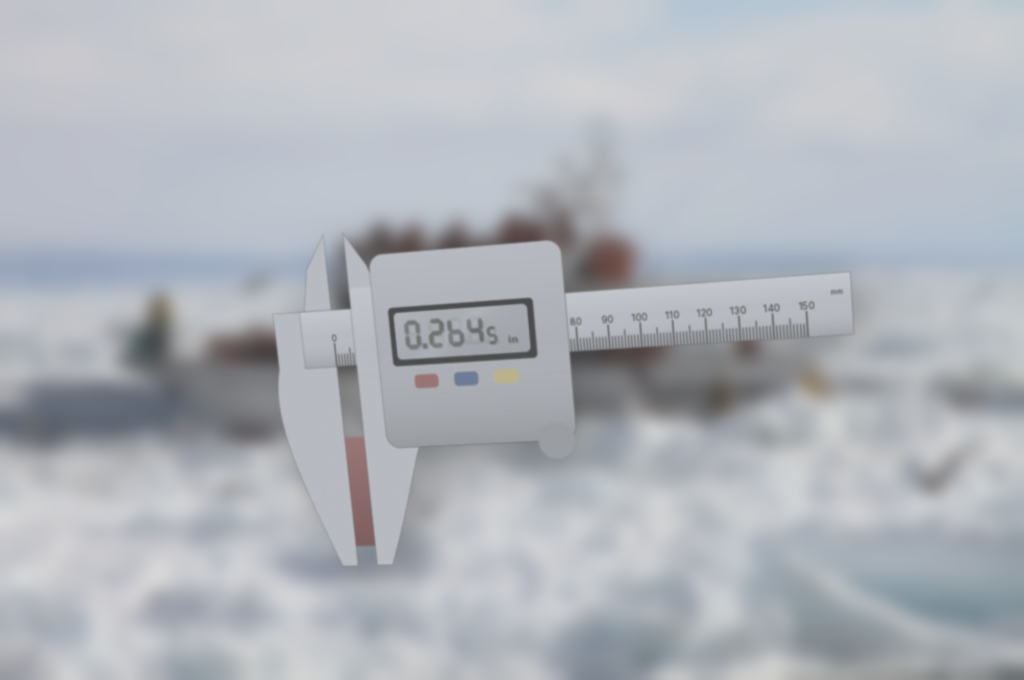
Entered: 0.2645 in
